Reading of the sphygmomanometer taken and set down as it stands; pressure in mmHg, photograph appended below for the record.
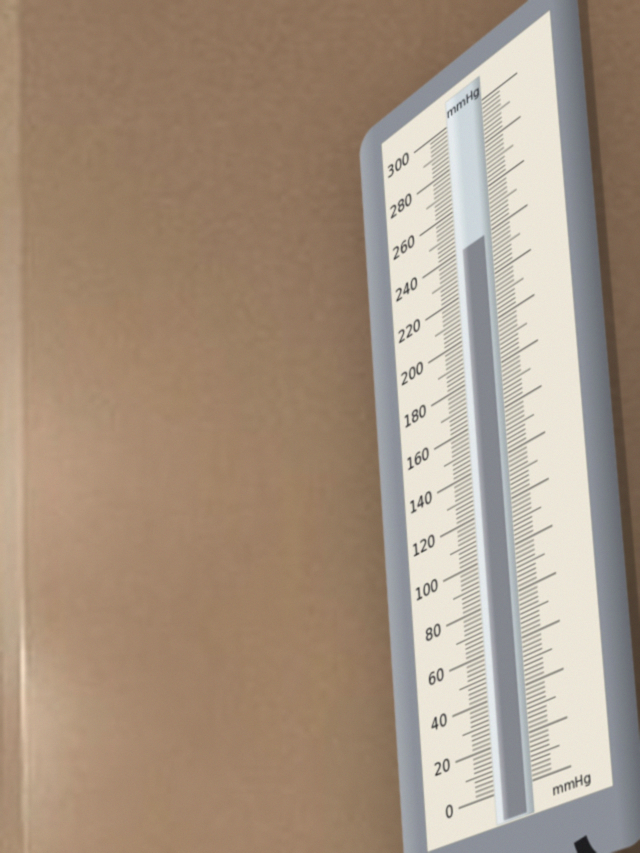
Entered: 240 mmHg
